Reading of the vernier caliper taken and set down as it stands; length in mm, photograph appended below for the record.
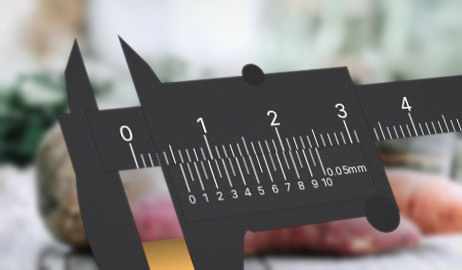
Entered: 5.6 mm
